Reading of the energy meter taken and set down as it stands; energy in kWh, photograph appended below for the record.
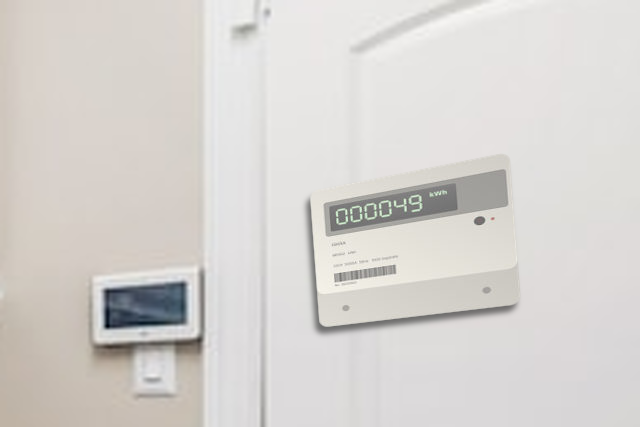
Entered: 49 kWh
